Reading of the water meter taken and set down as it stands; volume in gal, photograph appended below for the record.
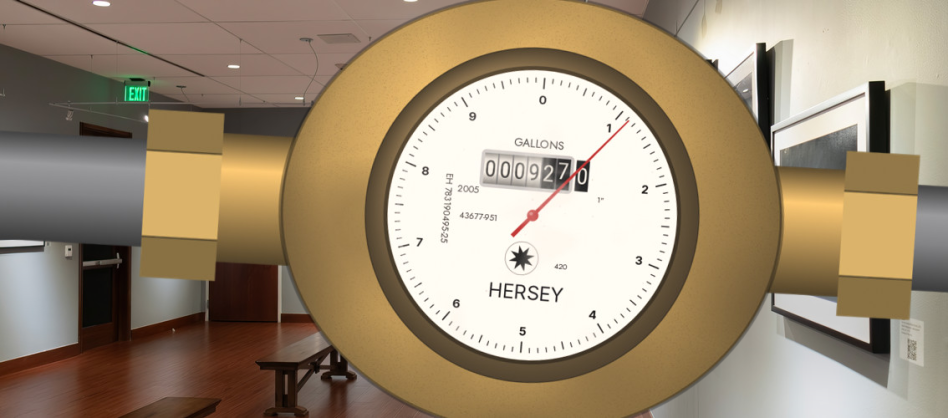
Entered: 9271.1 gal
